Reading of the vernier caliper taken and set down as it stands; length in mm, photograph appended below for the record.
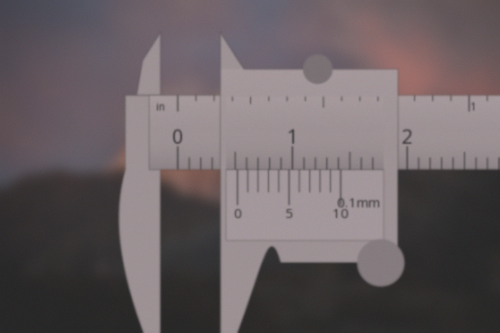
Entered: 5.2 mm
